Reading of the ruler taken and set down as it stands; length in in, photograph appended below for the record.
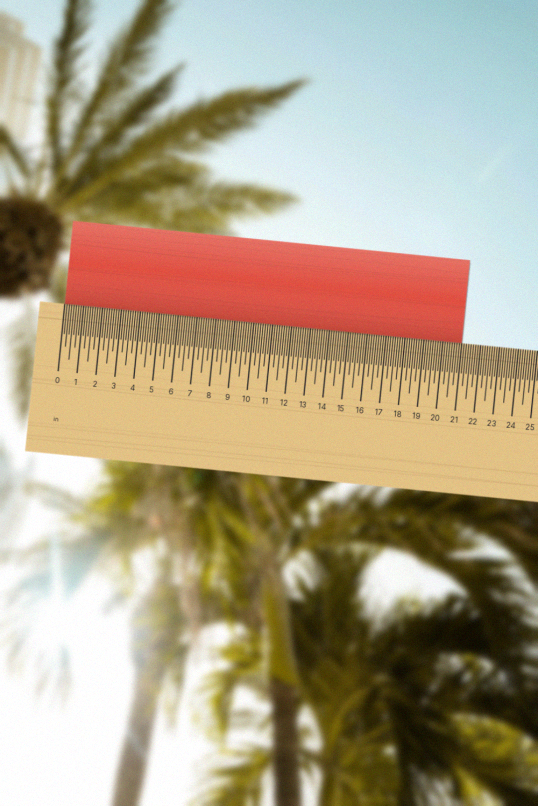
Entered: 21 in
